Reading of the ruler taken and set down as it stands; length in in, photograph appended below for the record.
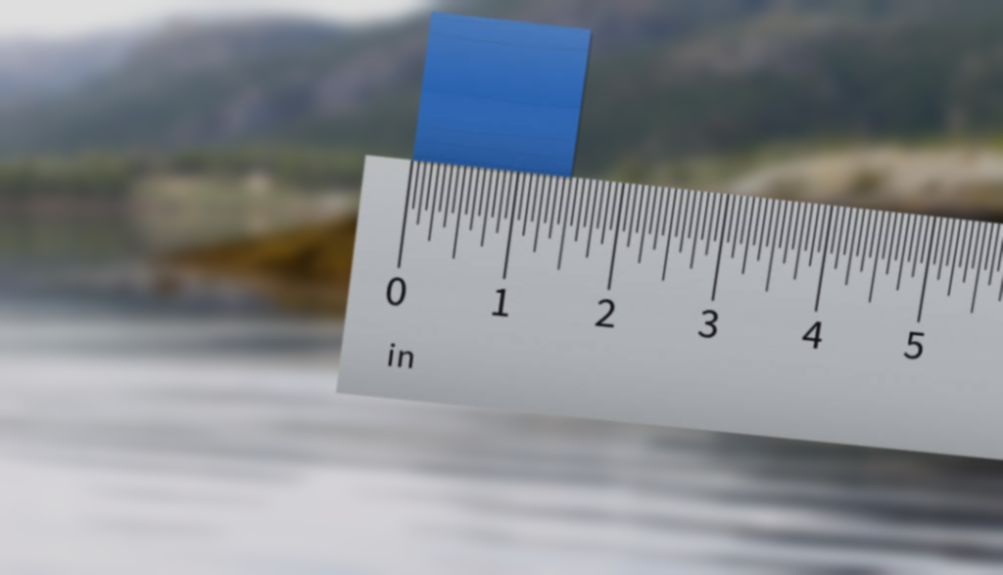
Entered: 1.5 in
